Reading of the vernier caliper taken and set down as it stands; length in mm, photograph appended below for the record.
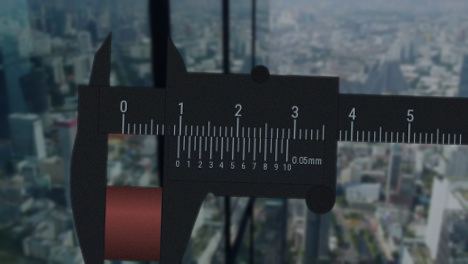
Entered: 9.8 mm
